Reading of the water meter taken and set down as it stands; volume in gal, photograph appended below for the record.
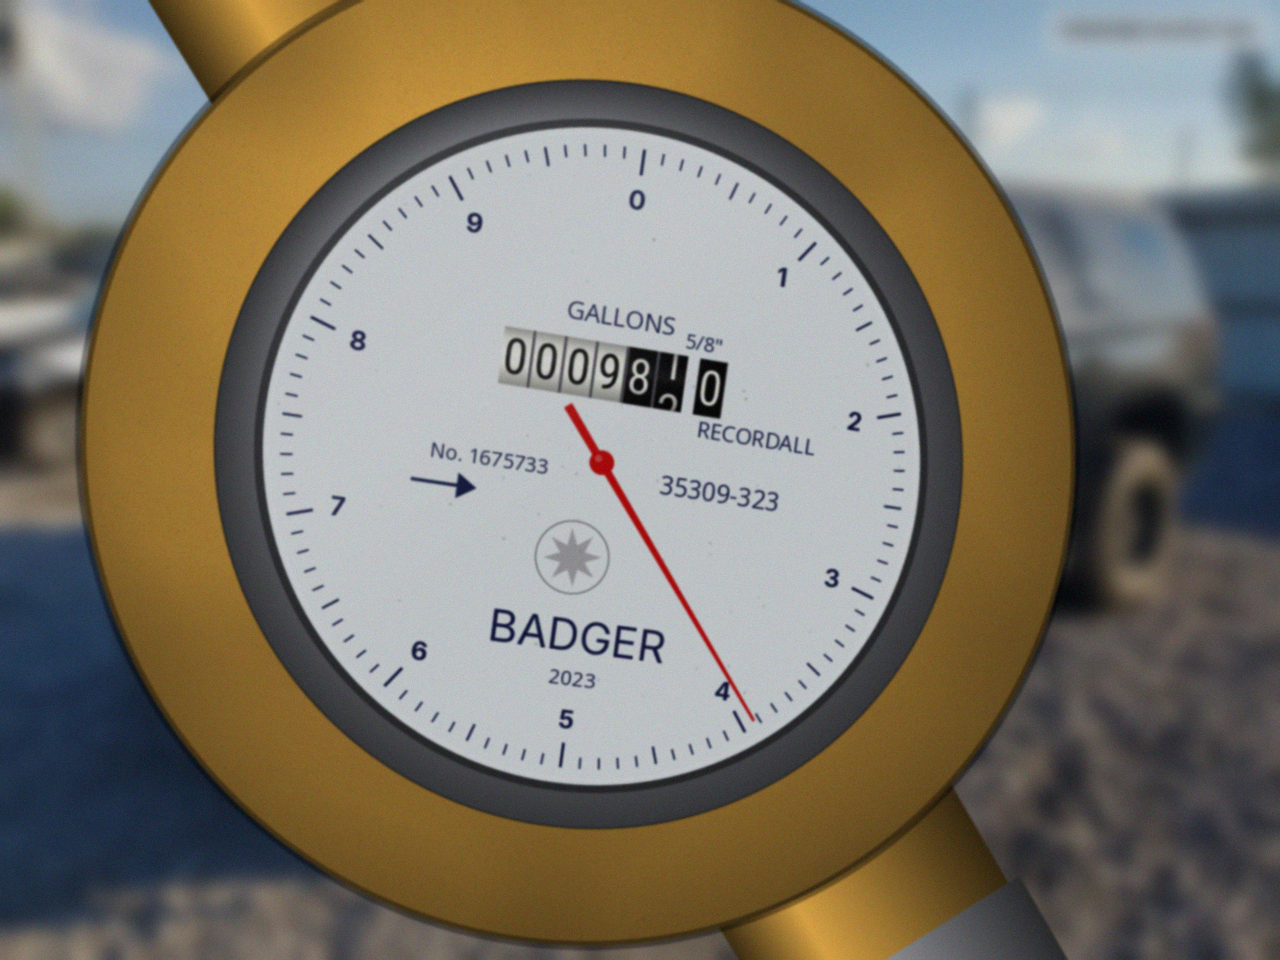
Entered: 9813.9 gal
